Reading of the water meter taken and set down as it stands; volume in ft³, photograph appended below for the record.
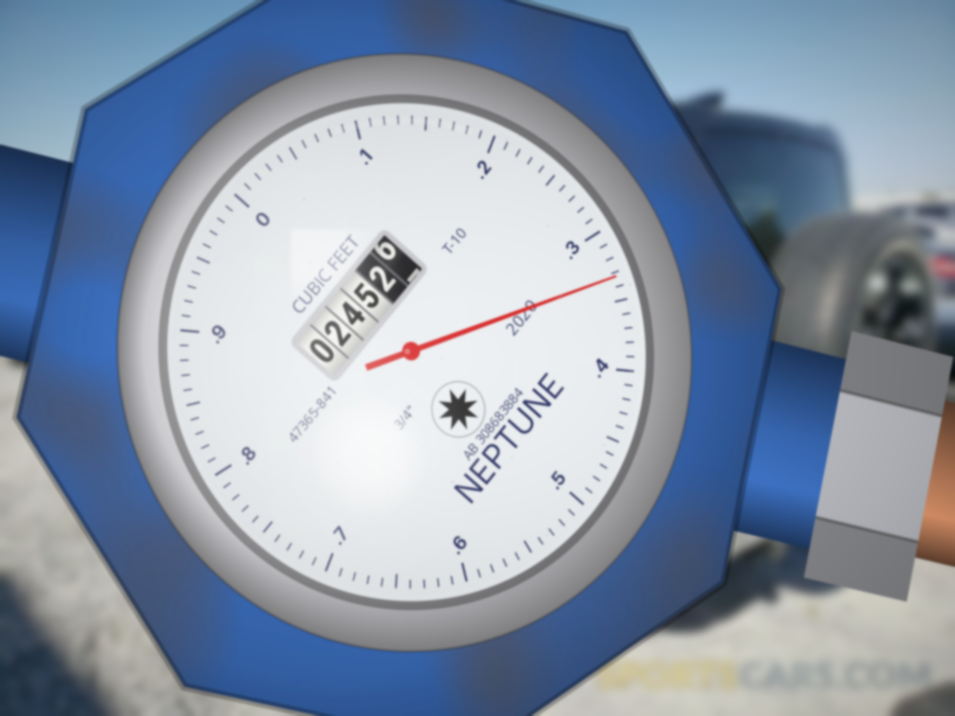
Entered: 24526.33 ft³
